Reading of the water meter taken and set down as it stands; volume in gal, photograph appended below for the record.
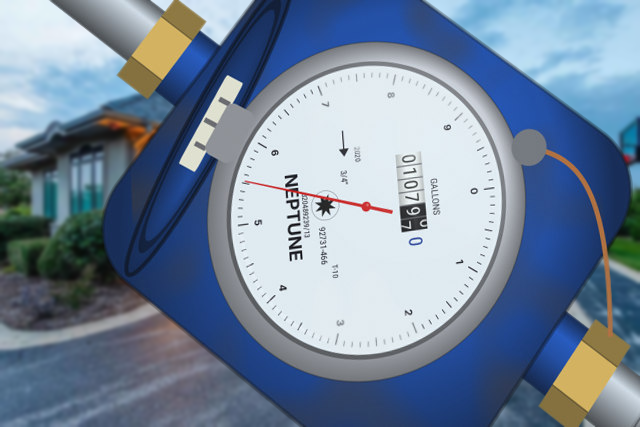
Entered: 107965.5 gal
